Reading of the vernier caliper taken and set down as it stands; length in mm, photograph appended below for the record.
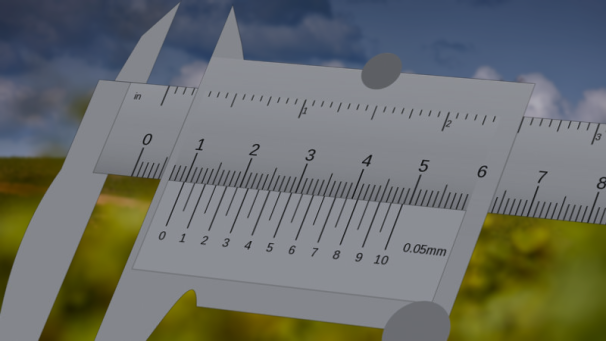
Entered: 9.8 mm
